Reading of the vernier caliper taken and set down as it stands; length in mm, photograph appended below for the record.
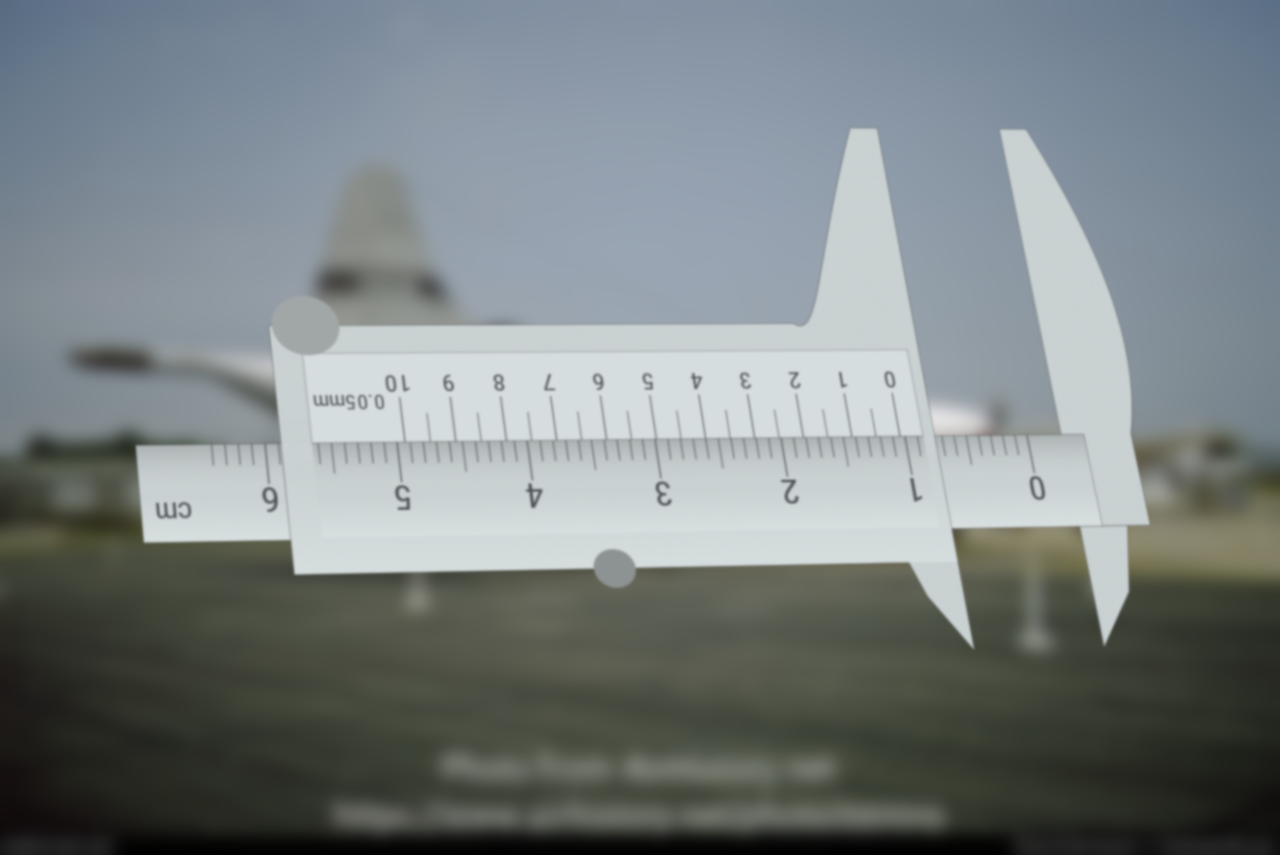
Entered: 10.4 mm
